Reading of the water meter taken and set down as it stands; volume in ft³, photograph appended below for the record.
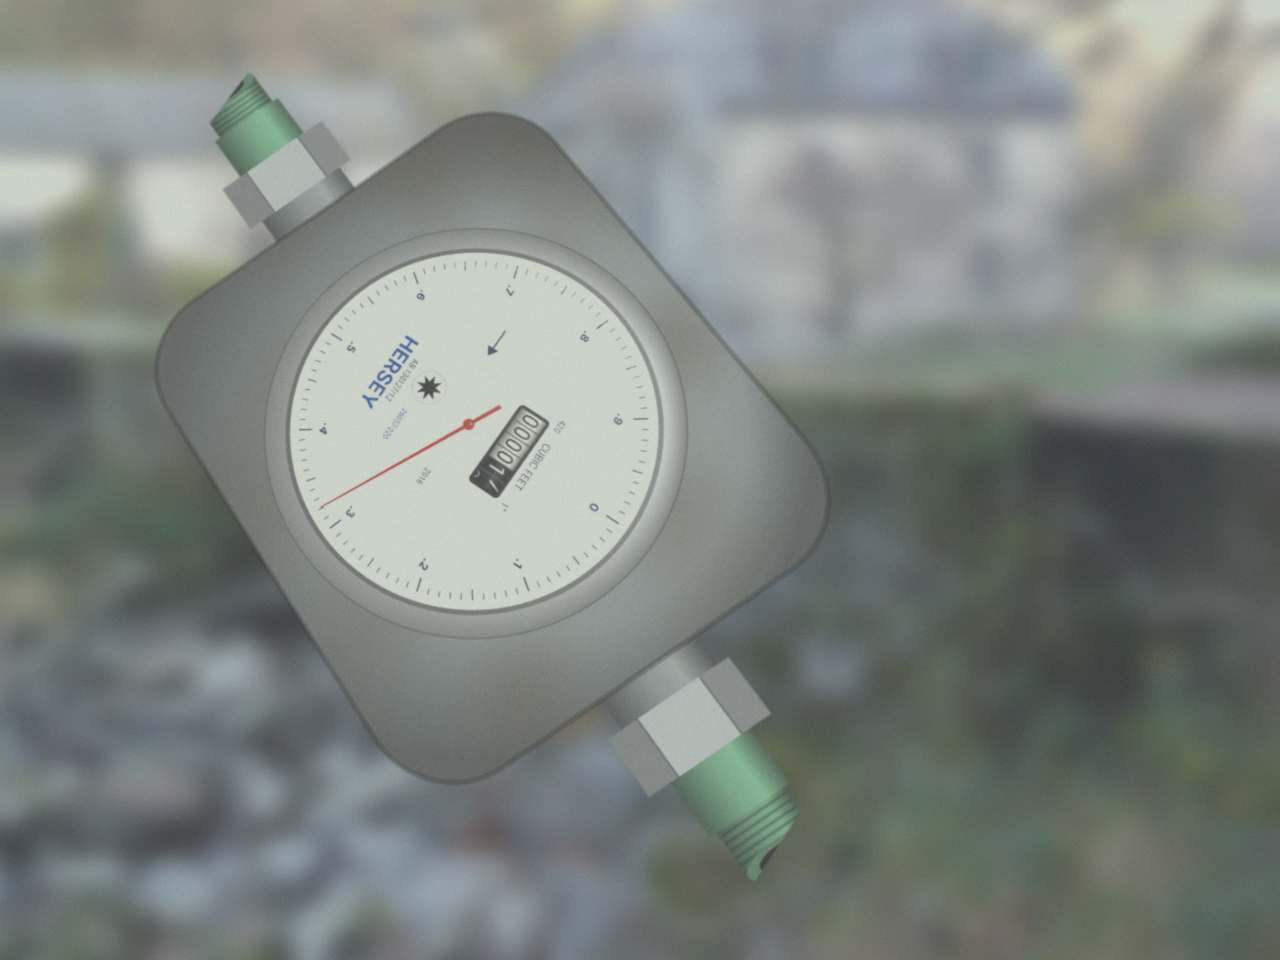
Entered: 17.32 ft³
